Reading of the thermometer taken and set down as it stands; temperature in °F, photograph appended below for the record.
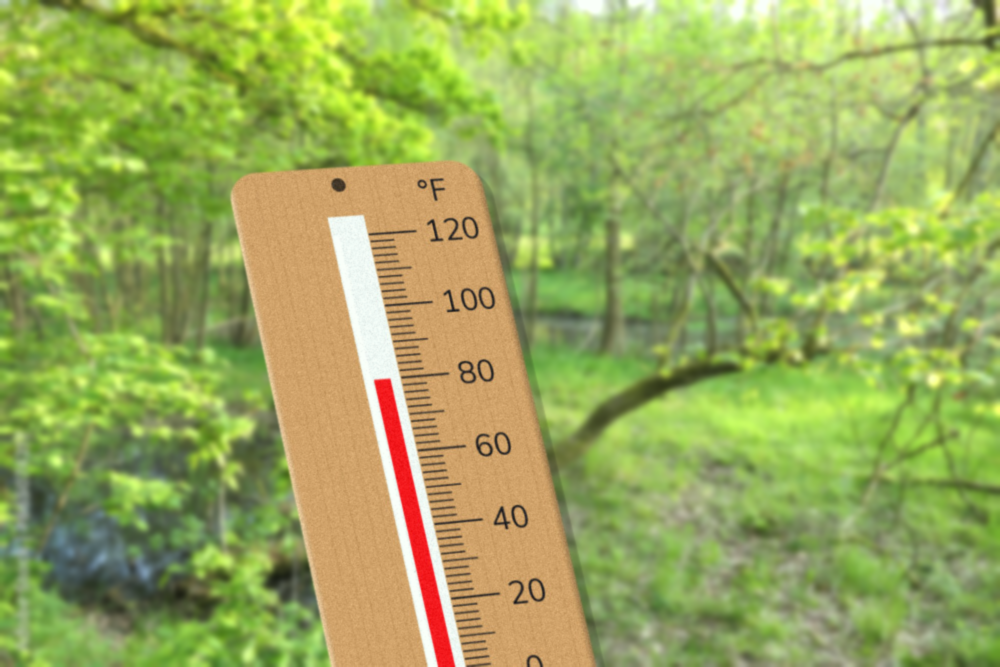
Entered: 80 °F
